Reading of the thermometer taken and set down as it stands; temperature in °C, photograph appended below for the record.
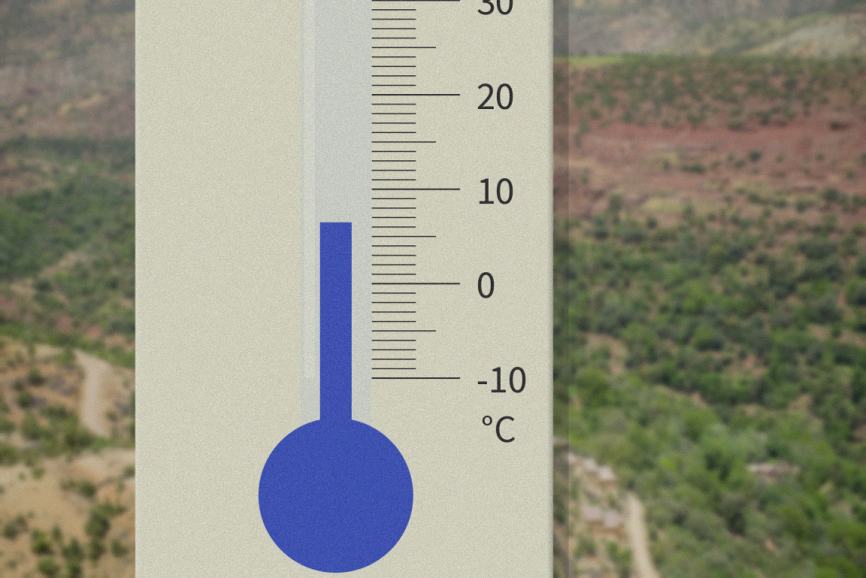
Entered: 6.5 °C
